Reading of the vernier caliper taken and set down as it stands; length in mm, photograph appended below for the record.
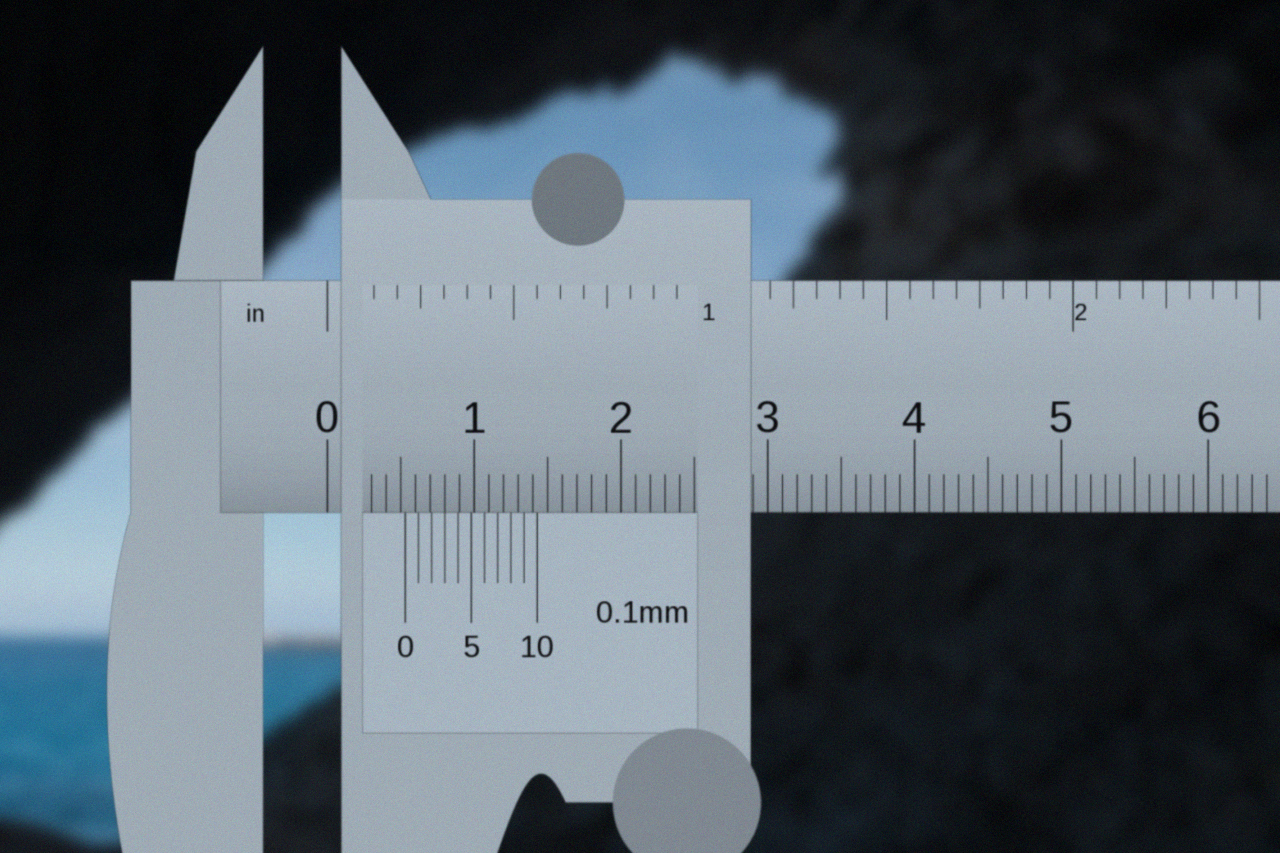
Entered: 5.3 mm
